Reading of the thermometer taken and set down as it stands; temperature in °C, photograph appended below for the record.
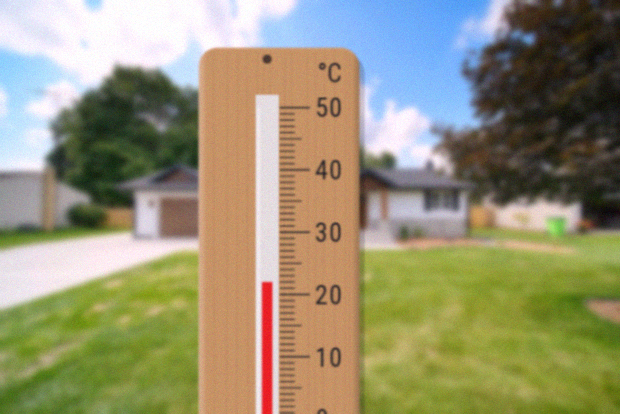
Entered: 22 °C
